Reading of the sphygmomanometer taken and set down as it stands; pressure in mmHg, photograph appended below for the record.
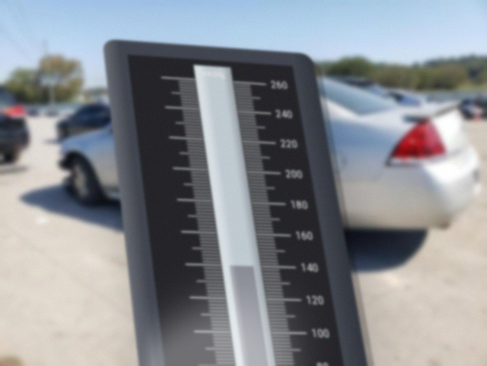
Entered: 140 mmHg
